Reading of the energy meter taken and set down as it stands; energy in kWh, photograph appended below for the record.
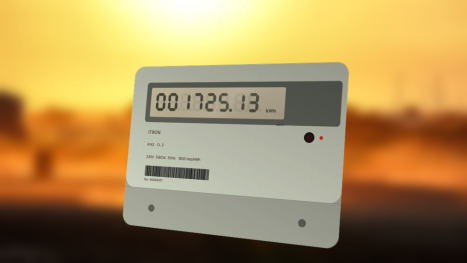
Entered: 1725.13 kWh
